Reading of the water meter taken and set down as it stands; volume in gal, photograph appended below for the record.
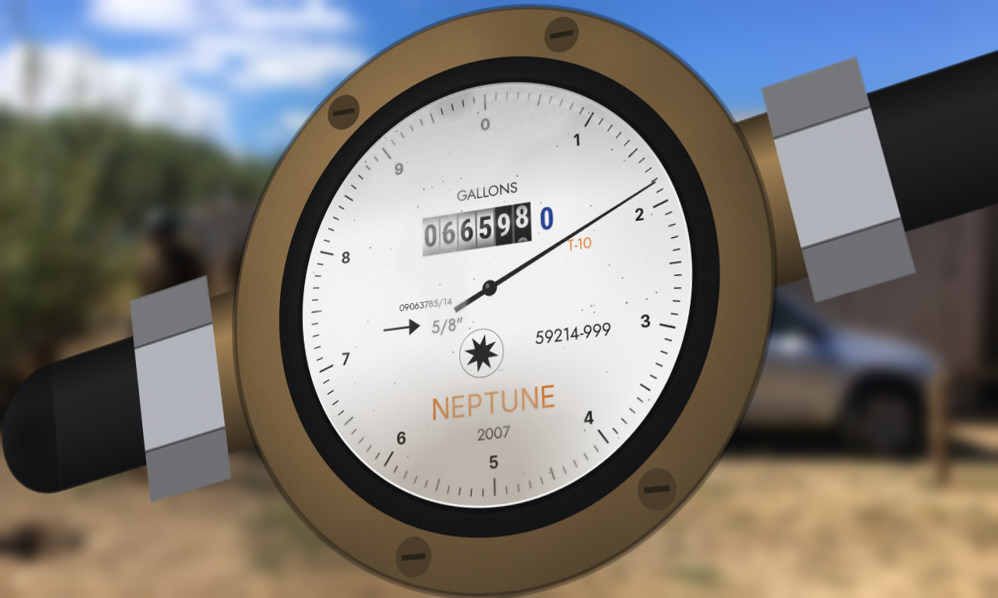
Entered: 665981.8 gal
